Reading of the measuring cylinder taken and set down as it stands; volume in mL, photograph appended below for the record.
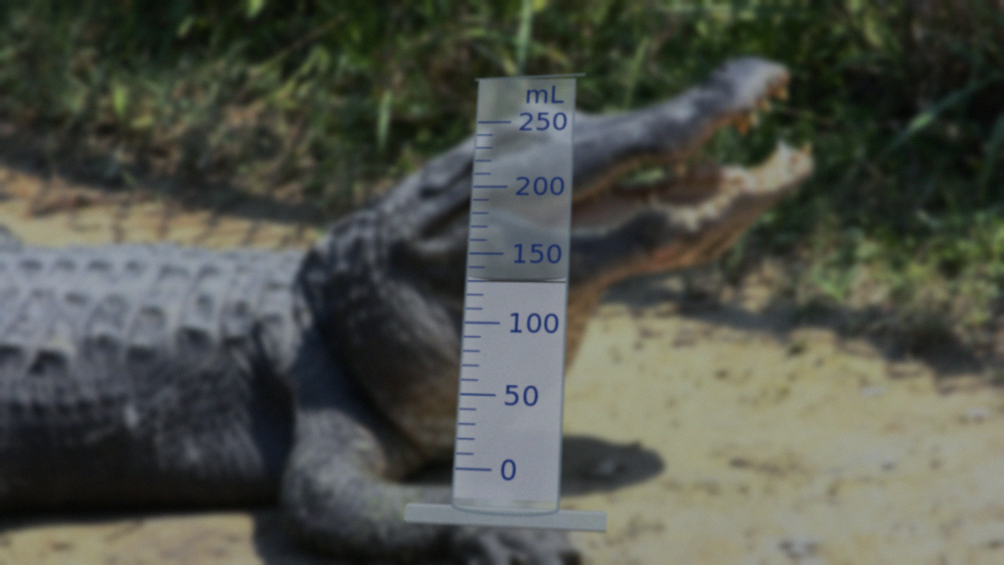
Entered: 130 mL
